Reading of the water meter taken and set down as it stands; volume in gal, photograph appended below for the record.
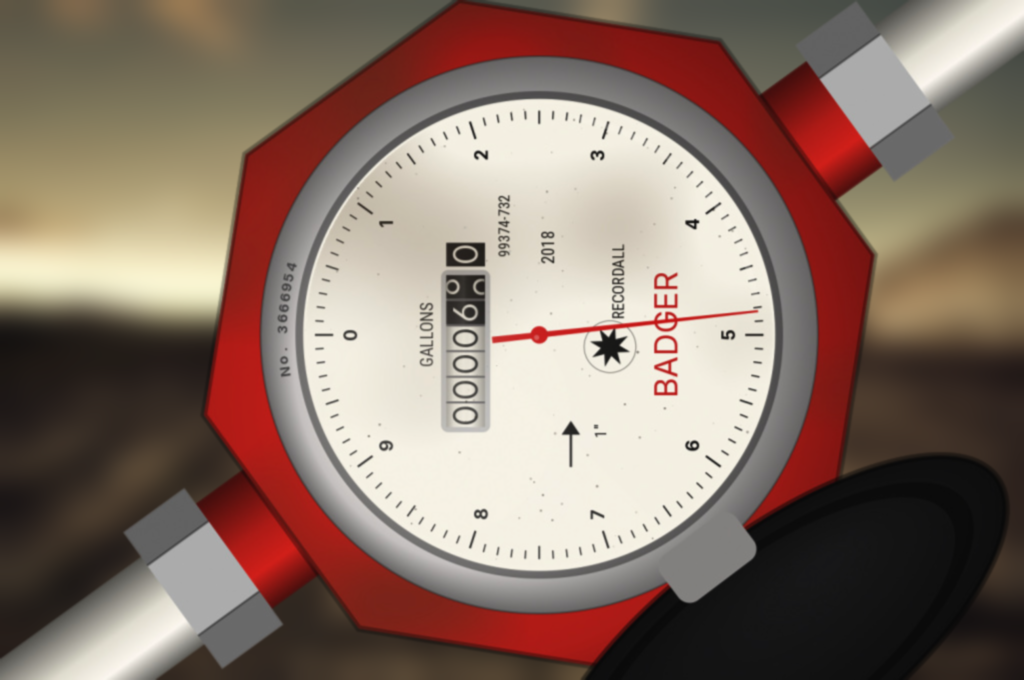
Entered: 684.8 gal
